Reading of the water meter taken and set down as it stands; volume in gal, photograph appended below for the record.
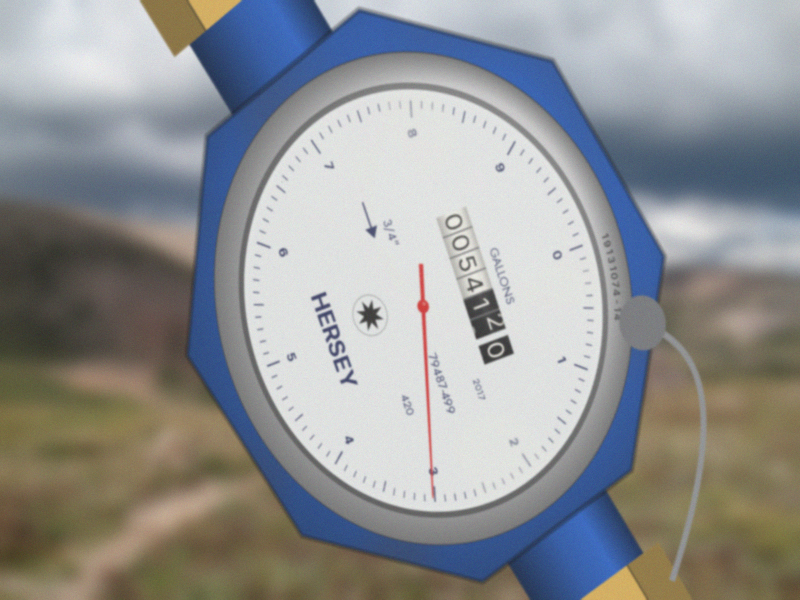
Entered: 54123.0 gal
